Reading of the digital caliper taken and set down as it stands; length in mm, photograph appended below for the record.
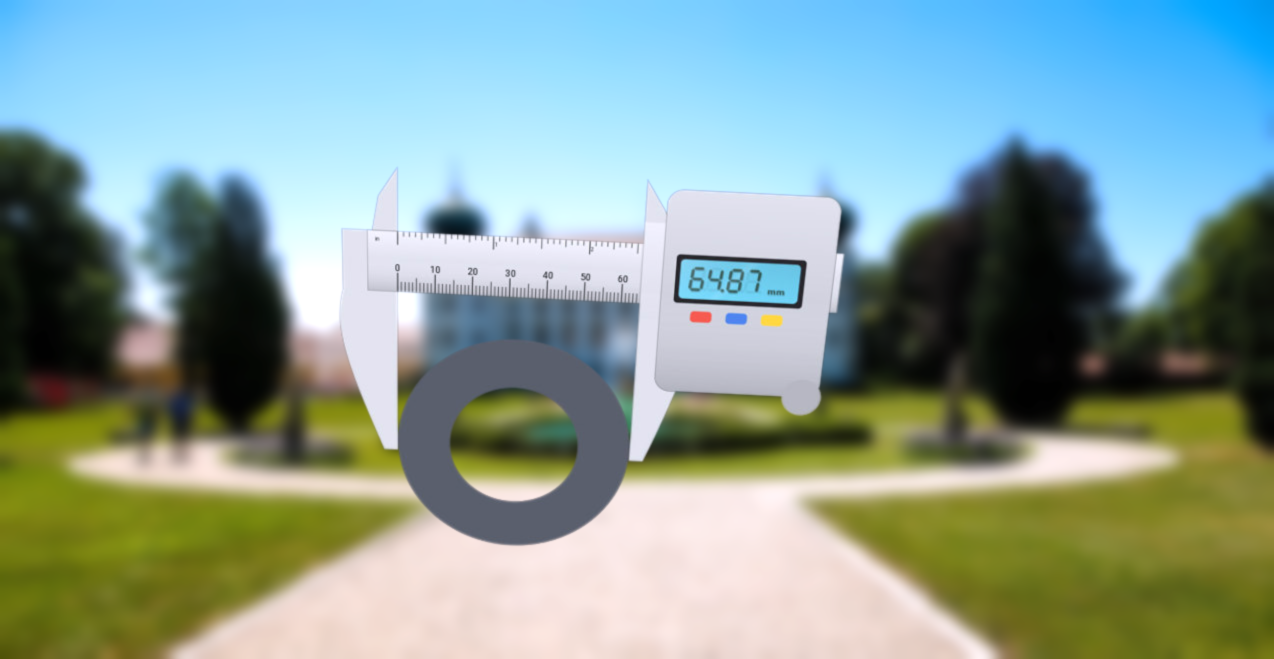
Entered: 64.87 mm
